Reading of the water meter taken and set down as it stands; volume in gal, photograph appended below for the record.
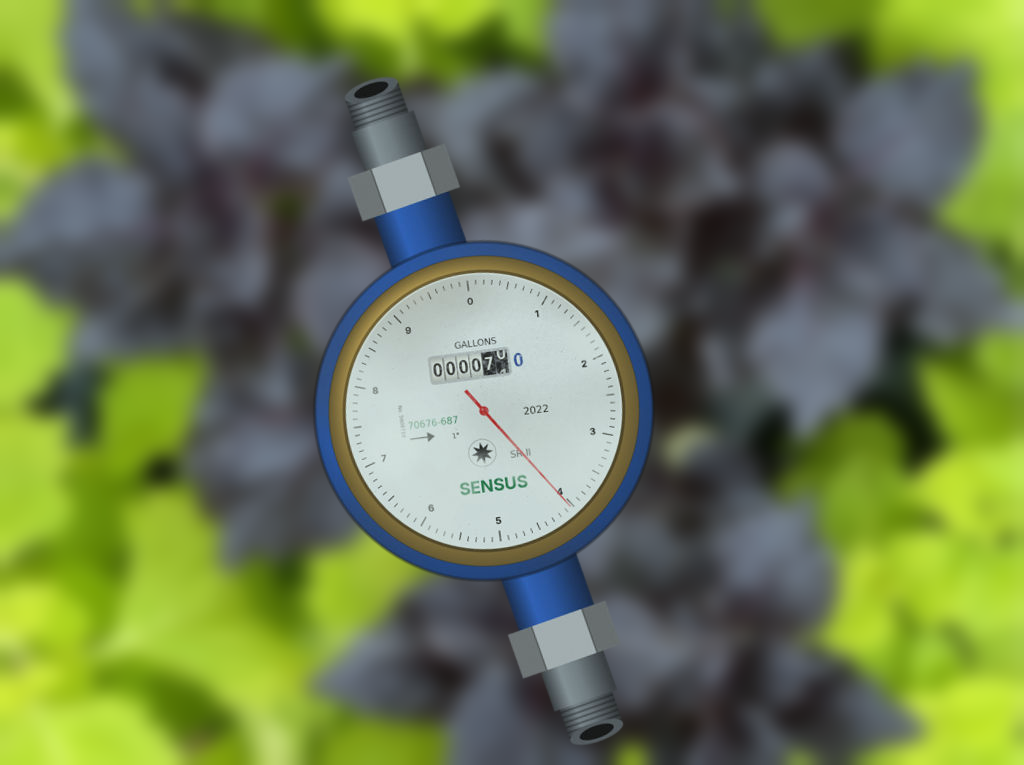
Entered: 704.0 gal
